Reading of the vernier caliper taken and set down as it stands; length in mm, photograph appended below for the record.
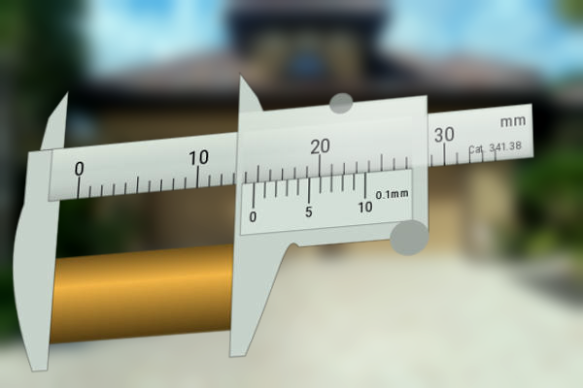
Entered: 14.7 mm
